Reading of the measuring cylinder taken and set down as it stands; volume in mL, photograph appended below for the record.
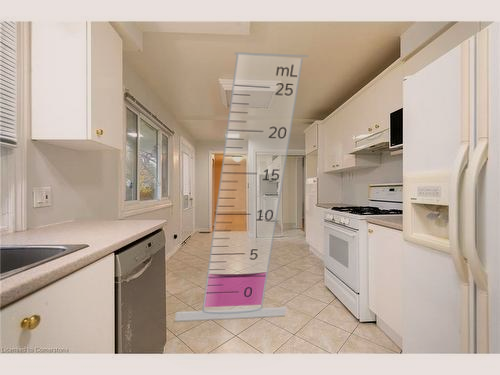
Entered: 2 mL
